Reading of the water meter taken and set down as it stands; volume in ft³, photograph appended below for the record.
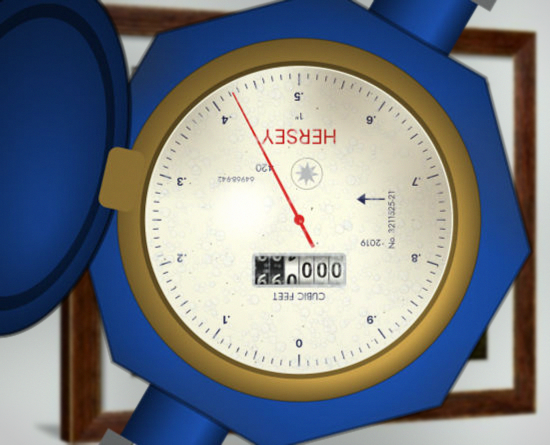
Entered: 99.42 ft³
